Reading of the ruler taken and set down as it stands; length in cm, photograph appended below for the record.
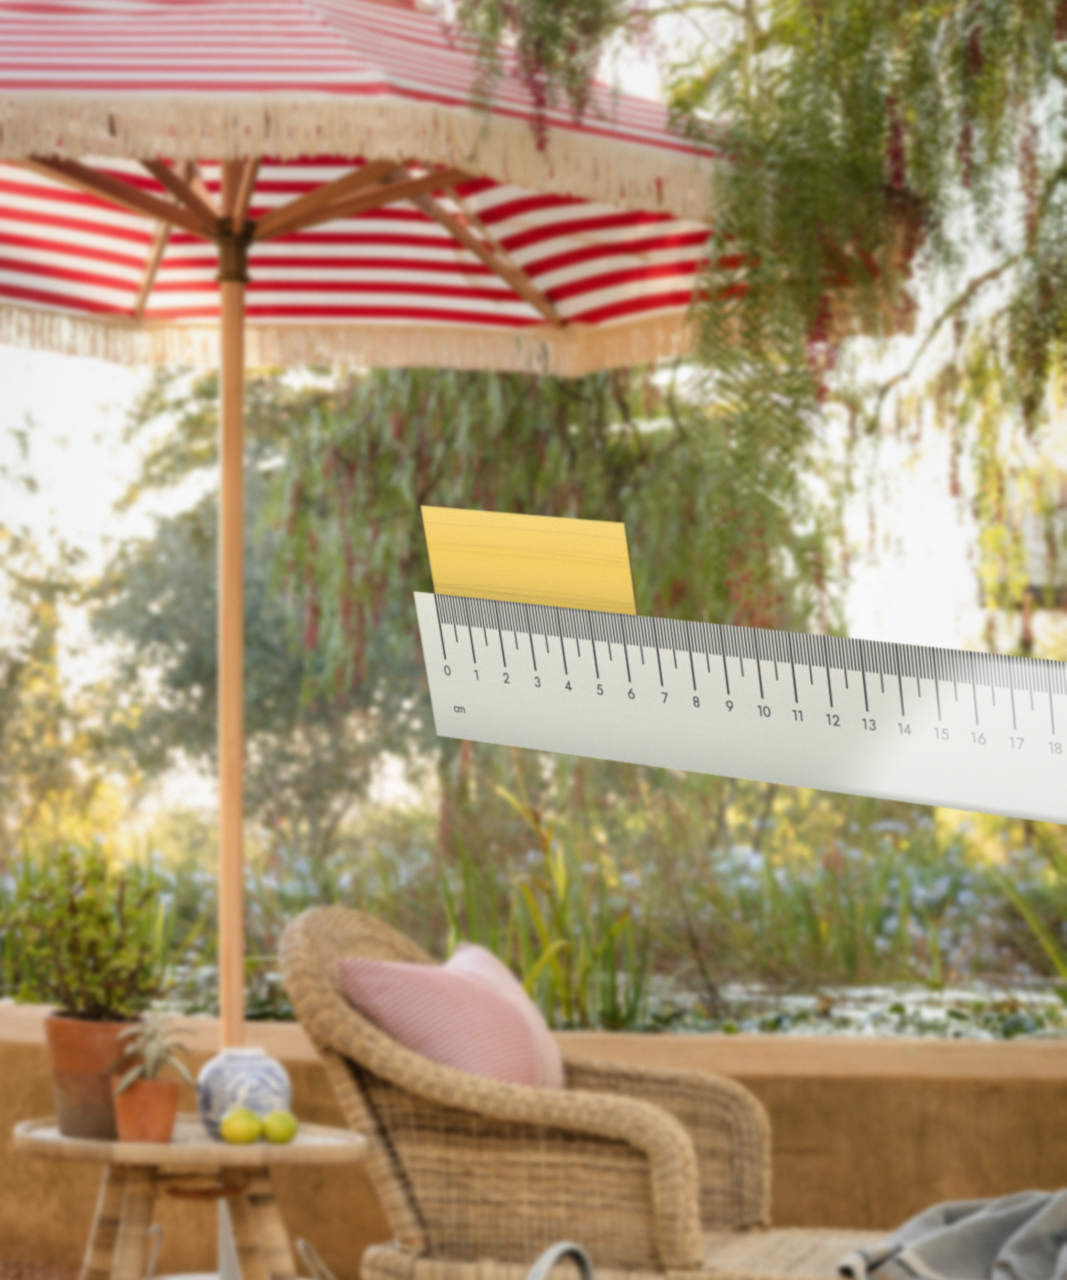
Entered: 6.5 cm
